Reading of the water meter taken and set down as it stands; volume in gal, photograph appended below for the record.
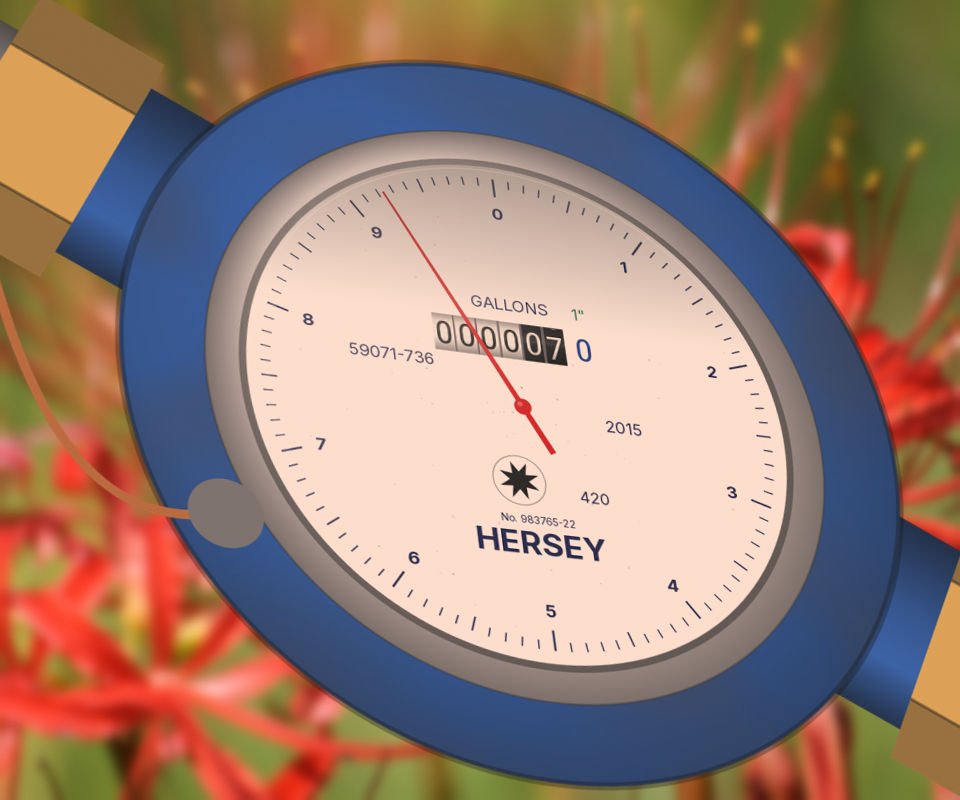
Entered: 69.2 gal
